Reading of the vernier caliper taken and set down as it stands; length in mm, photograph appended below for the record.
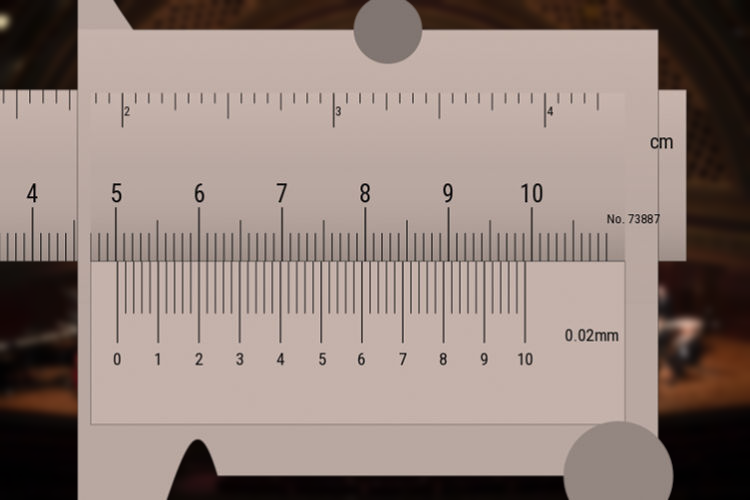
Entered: 50.2 mm
